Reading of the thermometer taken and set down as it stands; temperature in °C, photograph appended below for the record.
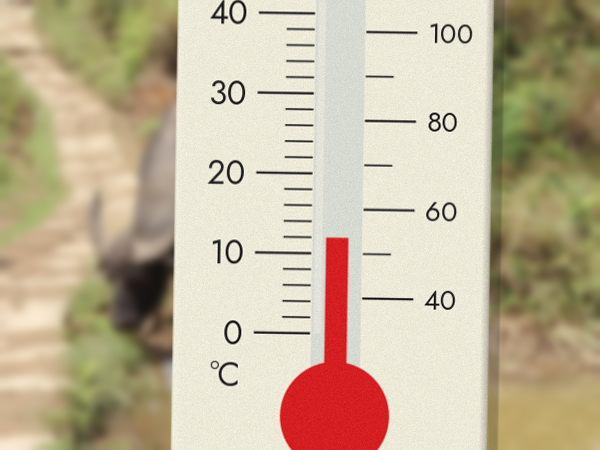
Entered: 12 °C
